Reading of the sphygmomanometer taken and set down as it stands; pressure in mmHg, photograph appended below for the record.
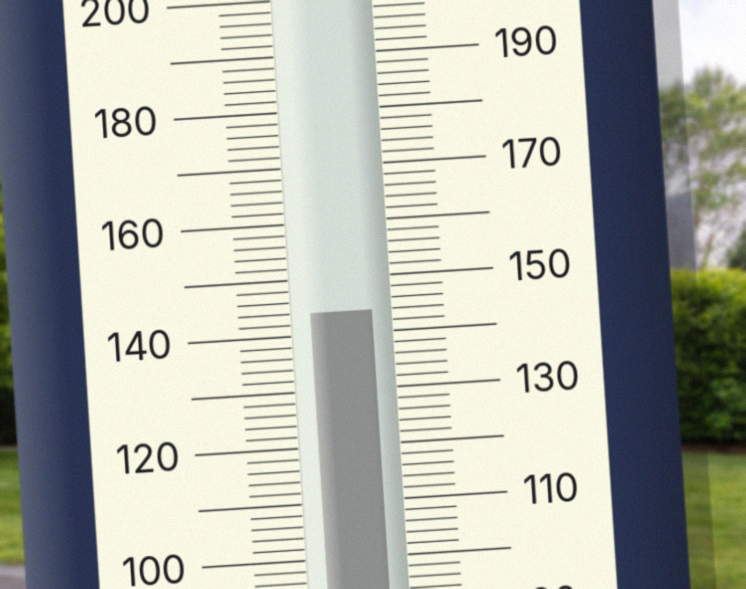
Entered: 144 mmHg
